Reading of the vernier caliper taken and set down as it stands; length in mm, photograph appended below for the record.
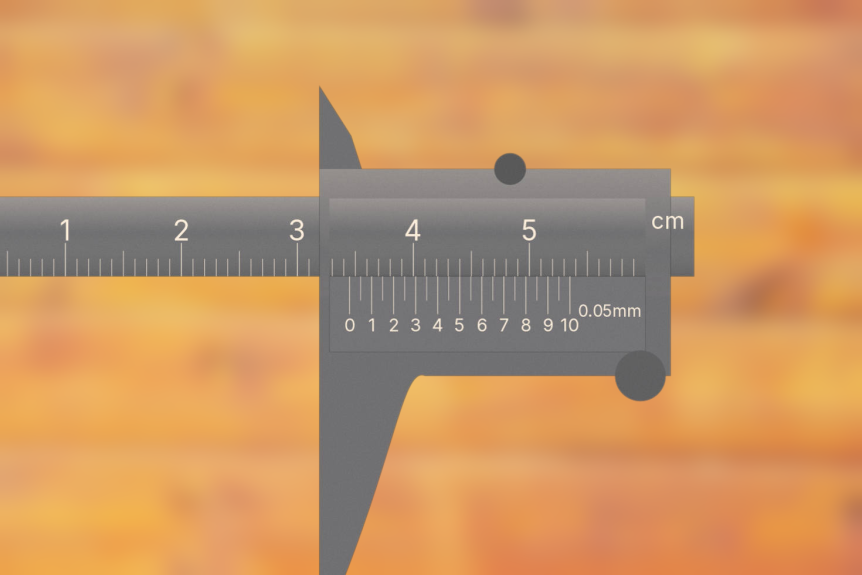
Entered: 34.5 mm
